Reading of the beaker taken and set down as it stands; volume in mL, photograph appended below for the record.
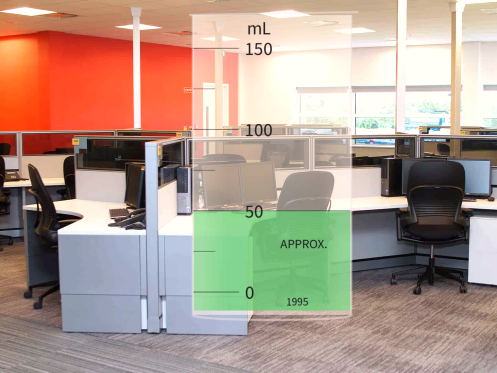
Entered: 50 mL
